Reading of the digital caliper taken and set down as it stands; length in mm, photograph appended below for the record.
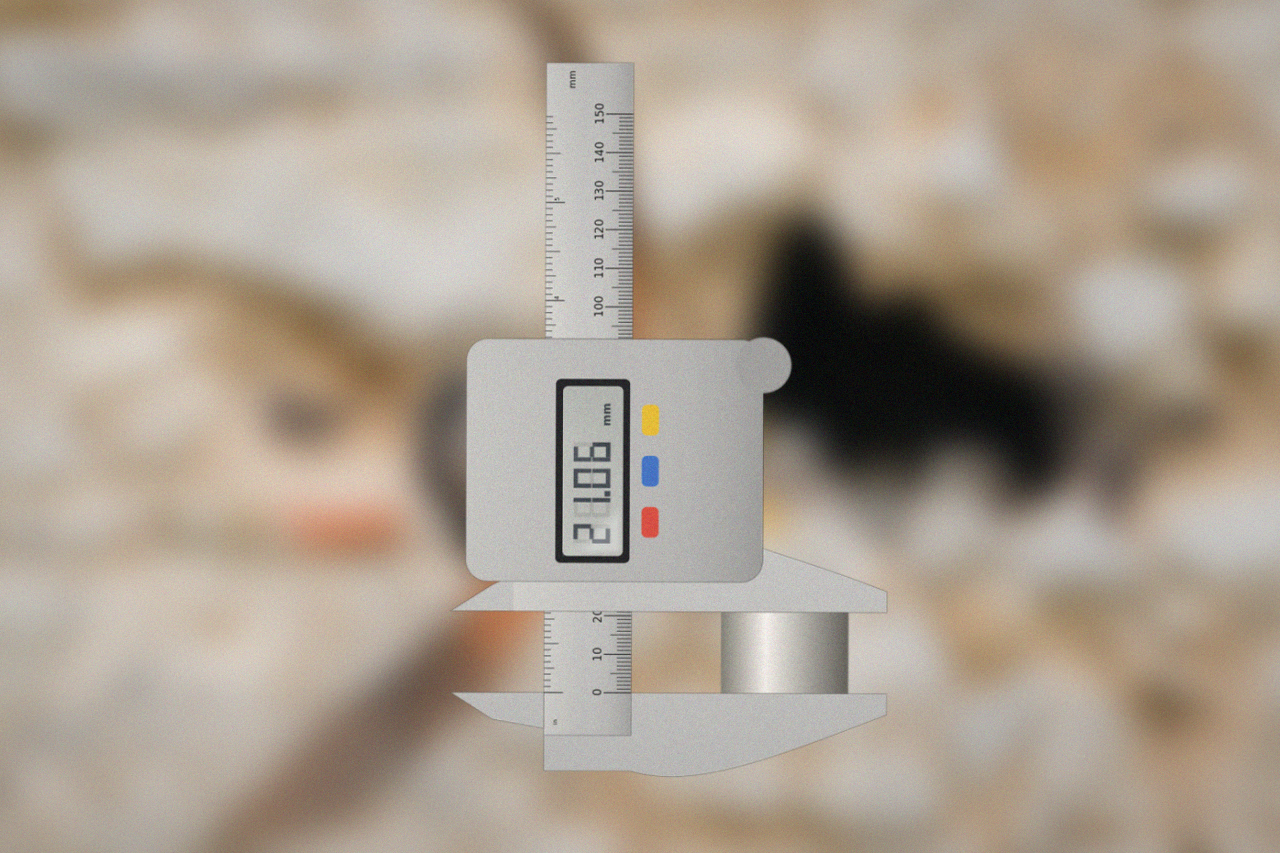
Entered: 21.06 mm
